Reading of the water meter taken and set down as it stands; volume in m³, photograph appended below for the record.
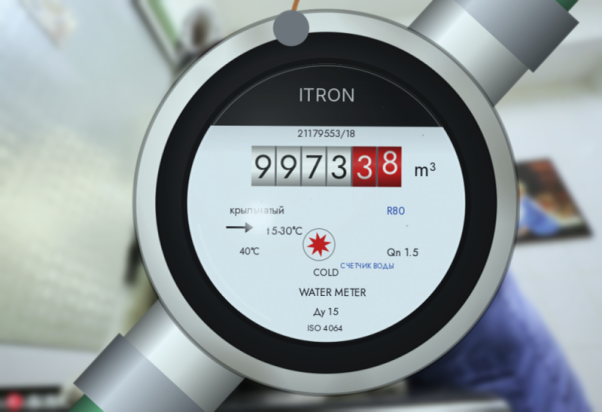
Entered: 9973.38 m³
